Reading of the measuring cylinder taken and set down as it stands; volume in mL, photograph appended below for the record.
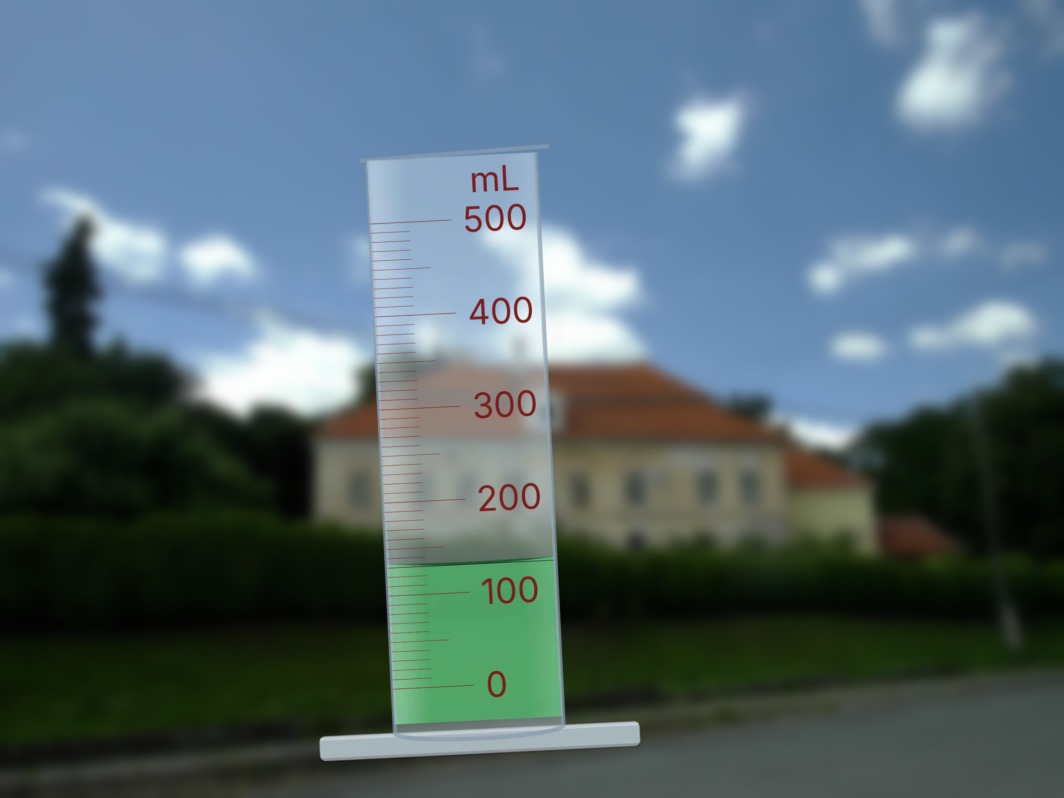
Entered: 130 mL
